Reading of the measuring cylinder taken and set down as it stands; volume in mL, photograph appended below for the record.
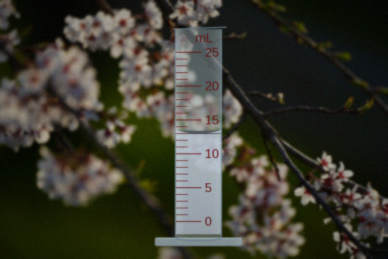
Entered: 13 mL
